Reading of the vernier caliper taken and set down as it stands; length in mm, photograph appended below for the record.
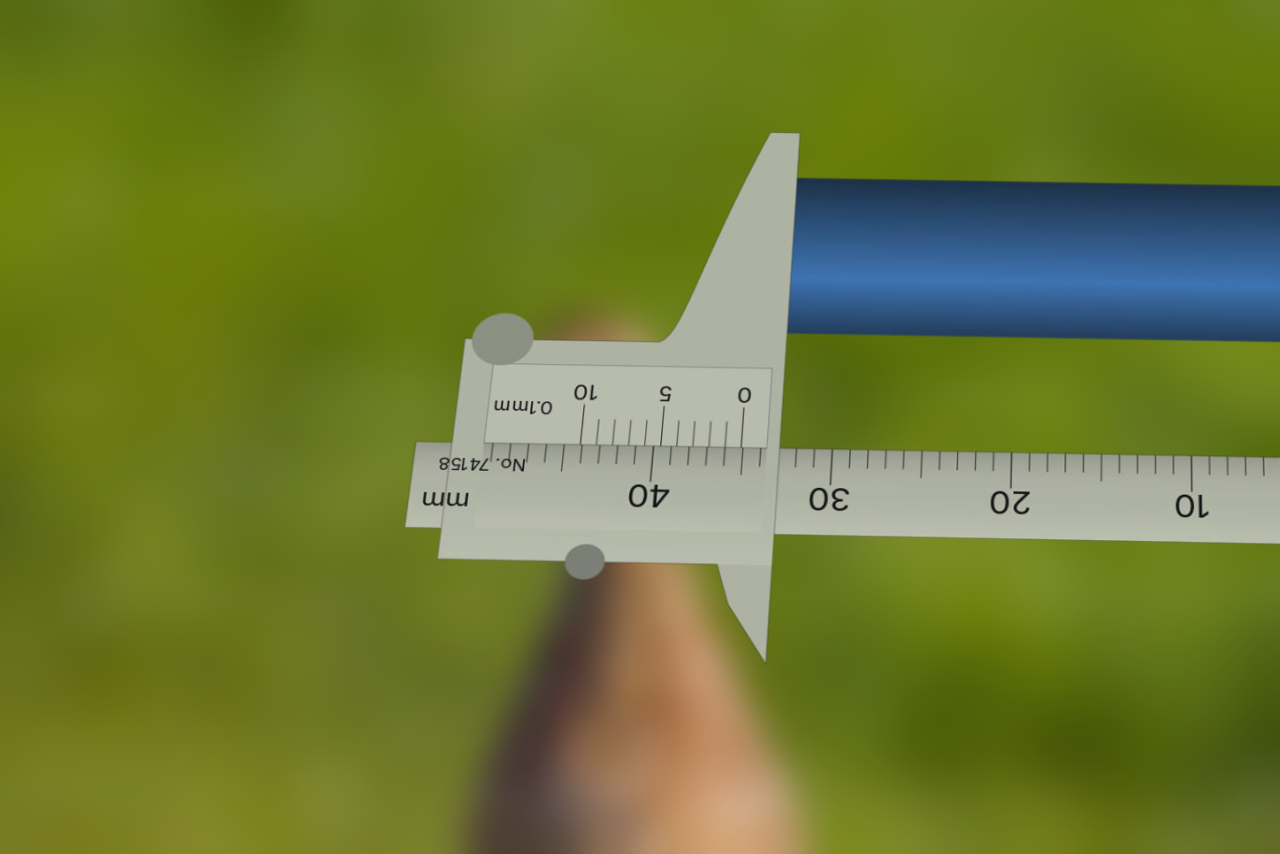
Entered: 35.1 mm
